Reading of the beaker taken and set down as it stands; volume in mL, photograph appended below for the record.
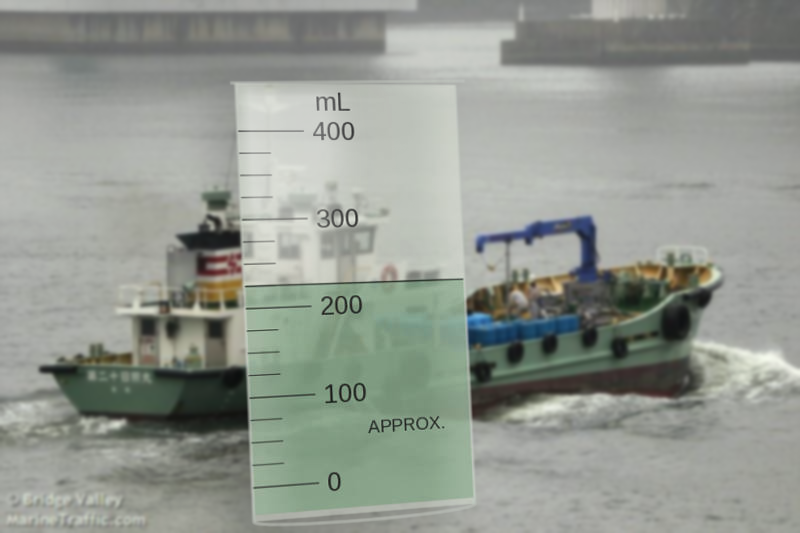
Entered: 225 mL
